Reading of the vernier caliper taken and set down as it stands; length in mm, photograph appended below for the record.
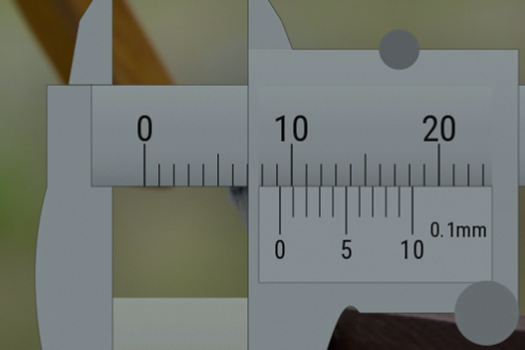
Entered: 9.2 mm
